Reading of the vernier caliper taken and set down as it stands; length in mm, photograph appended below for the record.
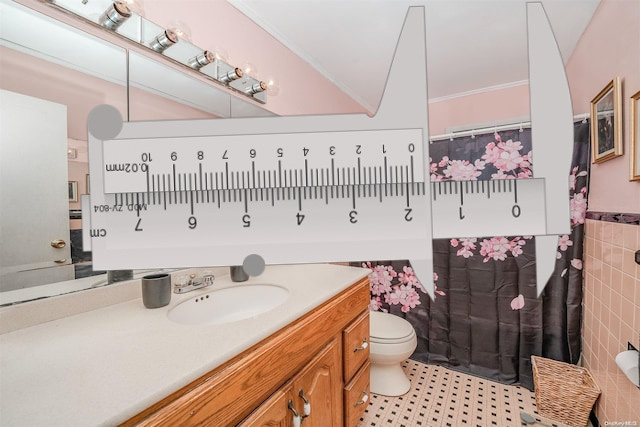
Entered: 19.0 mm
